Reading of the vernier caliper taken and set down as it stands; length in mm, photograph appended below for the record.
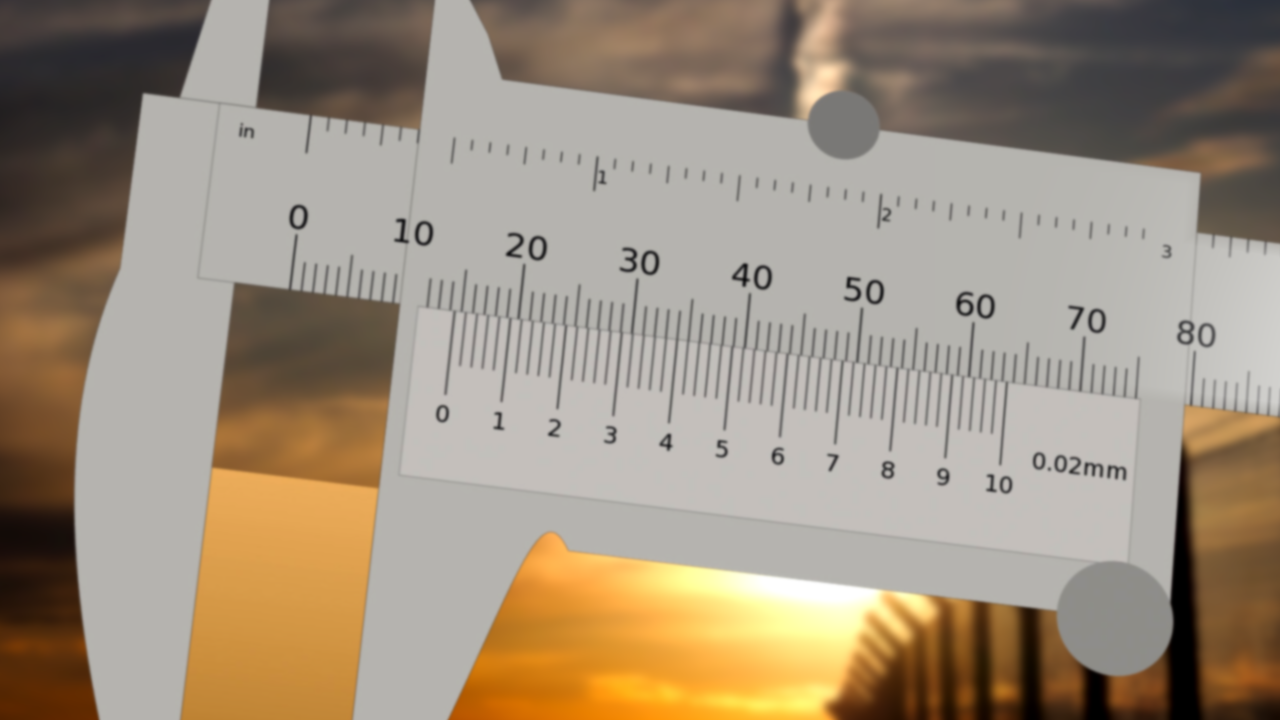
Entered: 14.4 mm
